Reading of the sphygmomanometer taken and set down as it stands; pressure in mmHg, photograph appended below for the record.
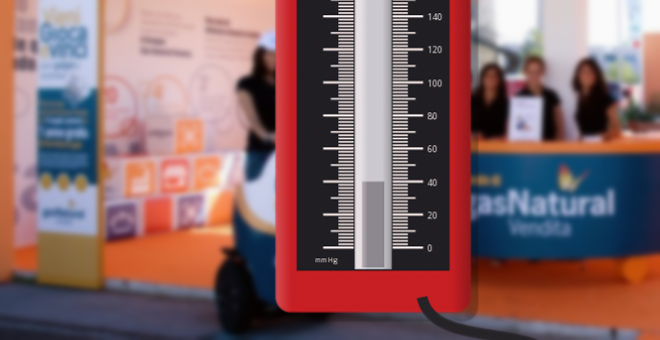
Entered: 40 mmHg
